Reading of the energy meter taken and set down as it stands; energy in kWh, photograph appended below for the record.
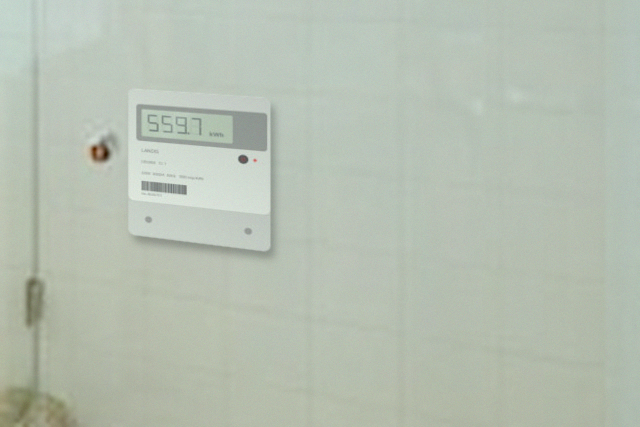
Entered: 559.7 kWh
